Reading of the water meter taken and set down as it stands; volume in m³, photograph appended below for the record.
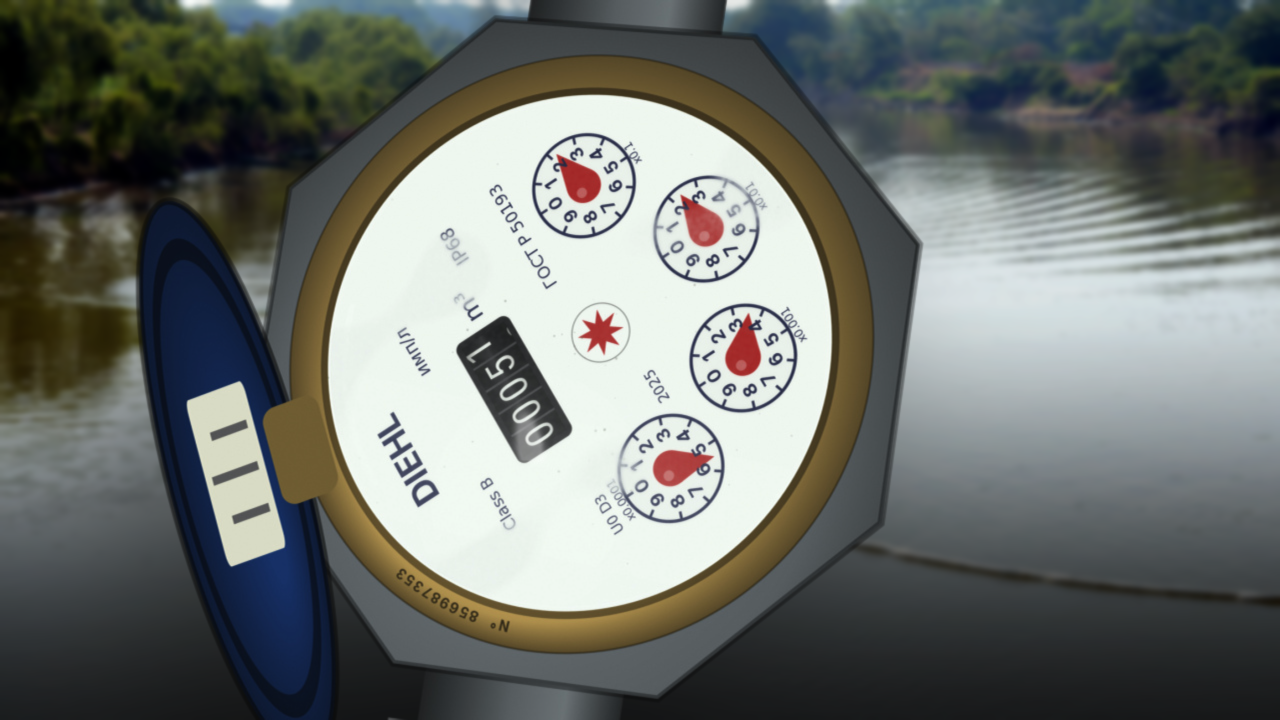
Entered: 51.2235 m³
